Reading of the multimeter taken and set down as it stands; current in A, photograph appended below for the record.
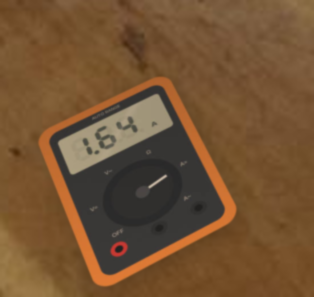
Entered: 1.64 A
